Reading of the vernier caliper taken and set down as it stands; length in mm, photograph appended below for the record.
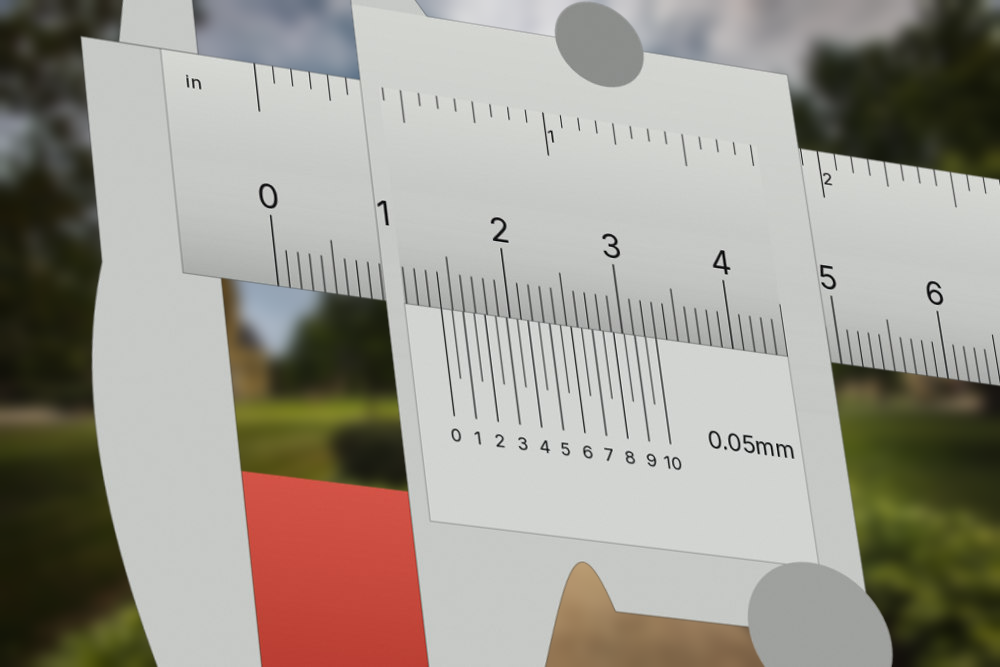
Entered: 14.0 mm
